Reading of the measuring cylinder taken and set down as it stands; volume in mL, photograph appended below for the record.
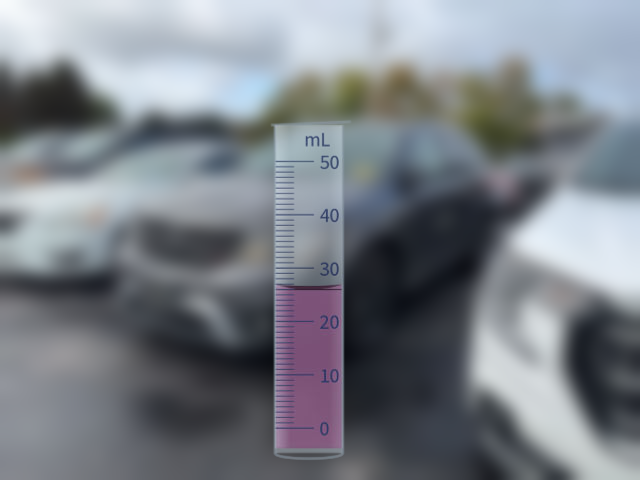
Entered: 26 mL
